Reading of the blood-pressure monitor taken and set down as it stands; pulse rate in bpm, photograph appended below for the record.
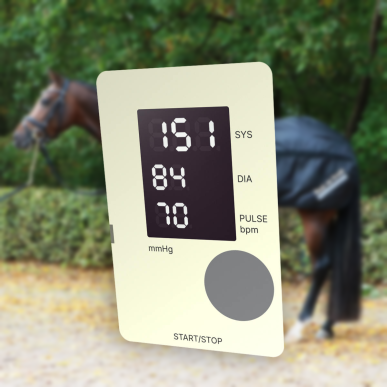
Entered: 70 bpm
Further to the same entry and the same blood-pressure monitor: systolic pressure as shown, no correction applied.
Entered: 151 mmHg
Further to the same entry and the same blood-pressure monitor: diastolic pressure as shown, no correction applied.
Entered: 84 mmHg
